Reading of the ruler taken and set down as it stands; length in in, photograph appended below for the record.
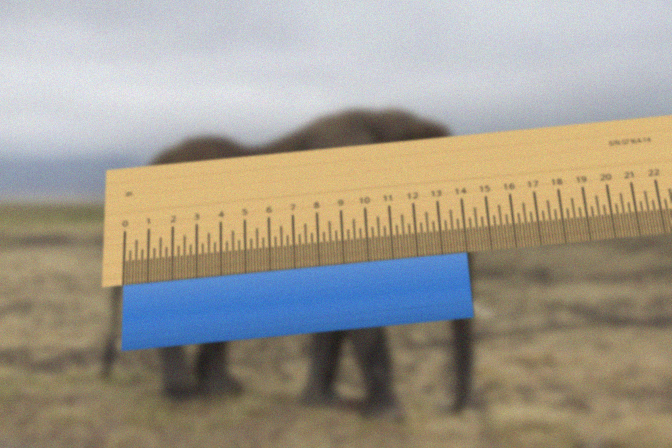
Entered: 14 in
